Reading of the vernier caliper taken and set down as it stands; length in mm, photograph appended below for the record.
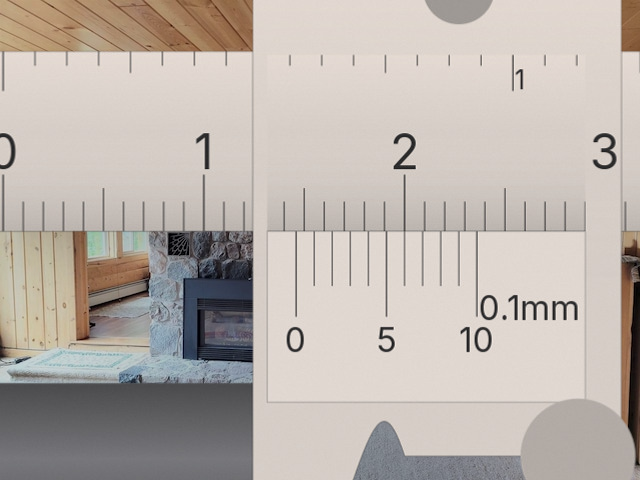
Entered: 14.6 mm
